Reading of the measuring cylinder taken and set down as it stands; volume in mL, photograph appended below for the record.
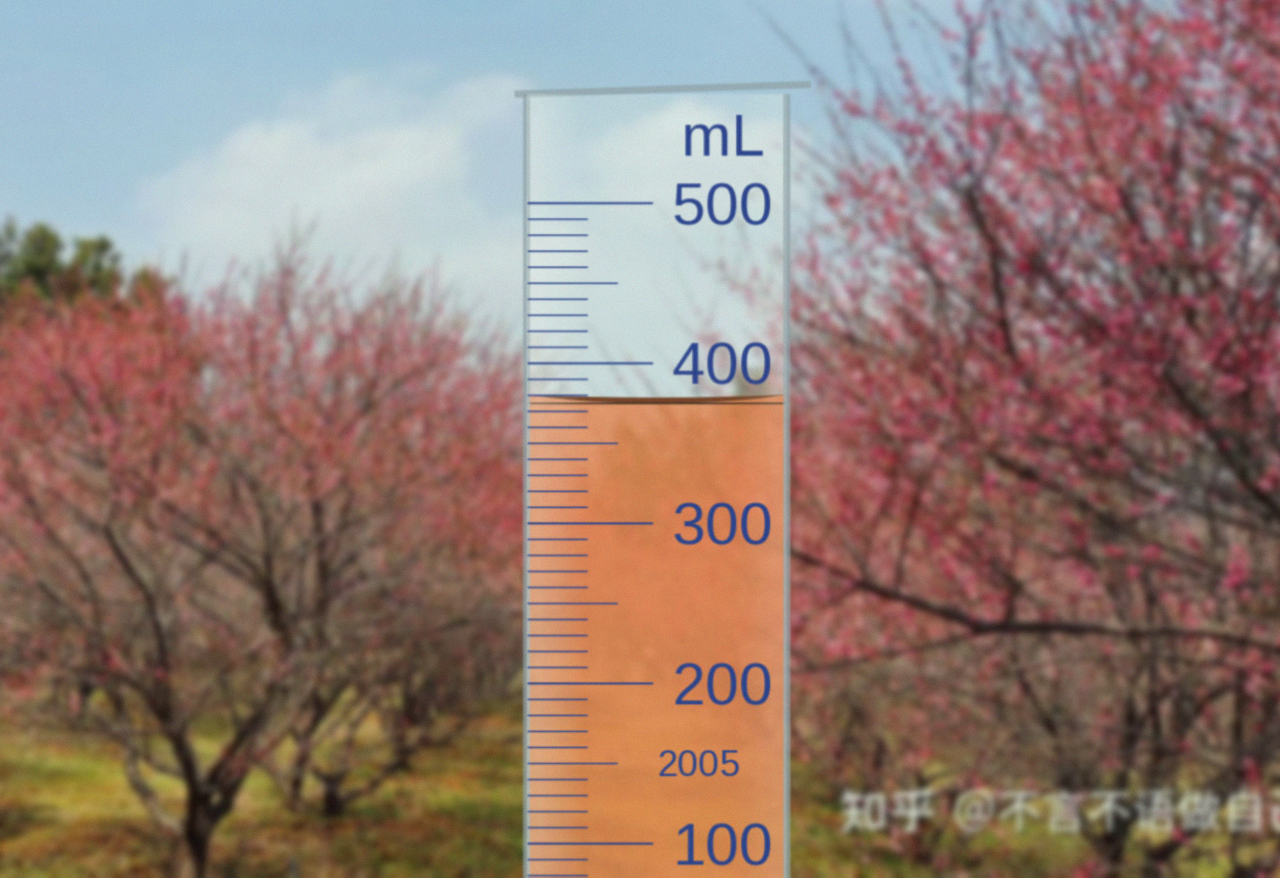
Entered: 375 mL
